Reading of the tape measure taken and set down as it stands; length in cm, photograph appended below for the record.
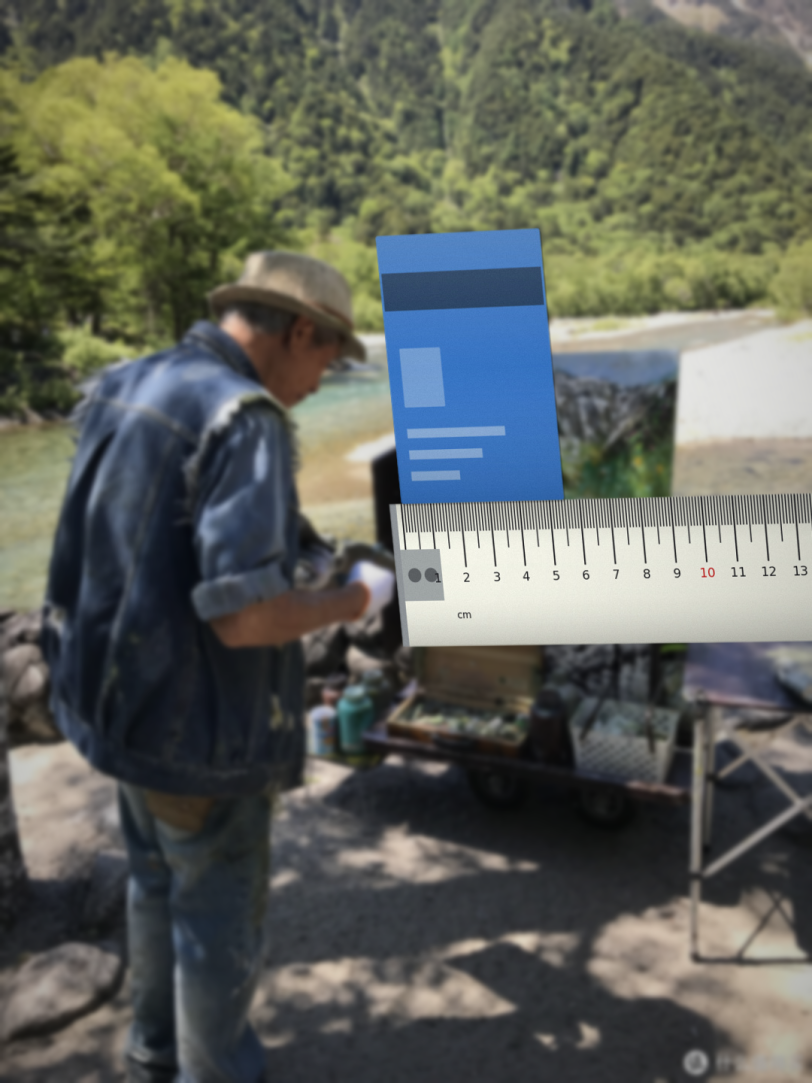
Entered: 5.5 cm
